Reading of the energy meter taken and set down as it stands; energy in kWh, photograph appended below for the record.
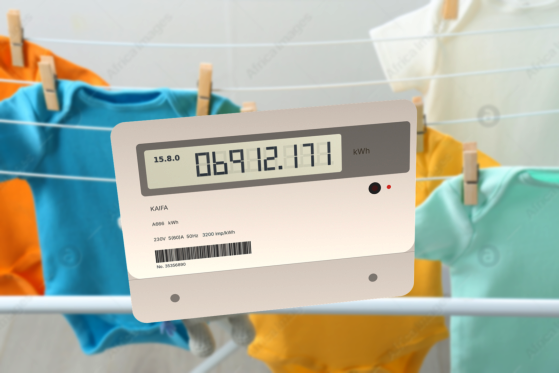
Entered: 6912.171 kWh
